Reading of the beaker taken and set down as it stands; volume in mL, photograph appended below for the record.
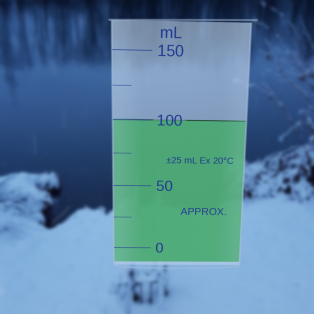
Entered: 100 mL
